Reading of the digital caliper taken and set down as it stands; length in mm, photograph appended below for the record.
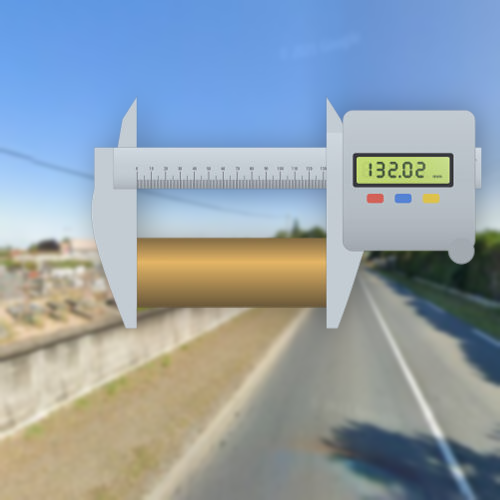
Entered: 132.02 mm
